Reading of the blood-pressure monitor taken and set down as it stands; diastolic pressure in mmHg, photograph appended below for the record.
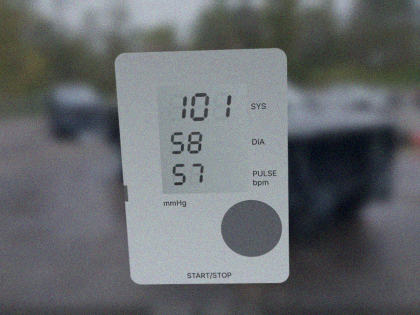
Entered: 58 mmHg
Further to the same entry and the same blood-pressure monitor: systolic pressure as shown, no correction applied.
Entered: 101 mmHg
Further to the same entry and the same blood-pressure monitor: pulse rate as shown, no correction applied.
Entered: 57 bpm
